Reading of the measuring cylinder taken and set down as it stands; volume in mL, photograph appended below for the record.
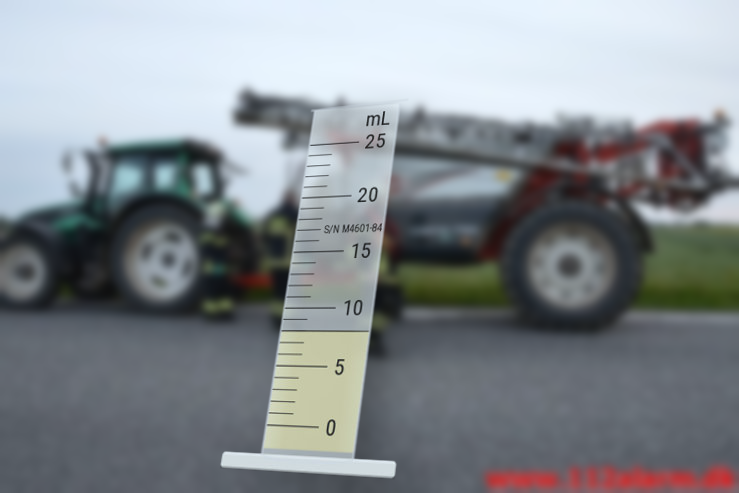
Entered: 8 mL
